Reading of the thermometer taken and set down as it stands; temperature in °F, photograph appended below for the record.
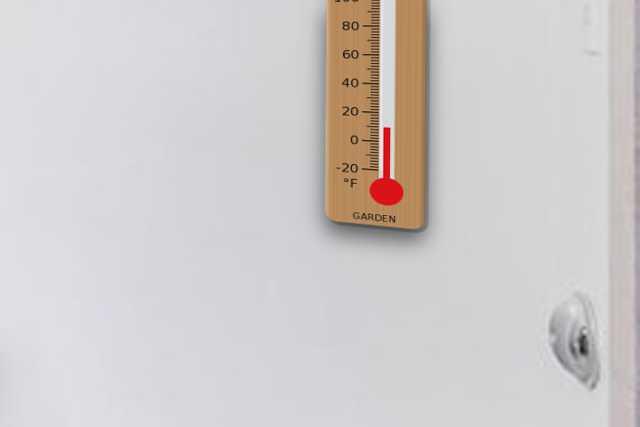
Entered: 10 °F
